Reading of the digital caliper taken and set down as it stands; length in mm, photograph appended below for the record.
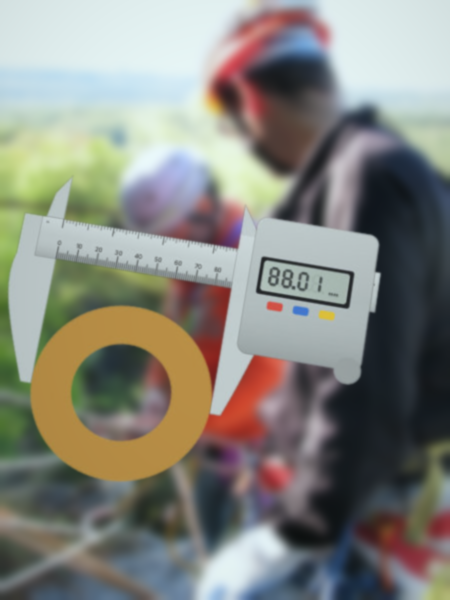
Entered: 88.01 mm
